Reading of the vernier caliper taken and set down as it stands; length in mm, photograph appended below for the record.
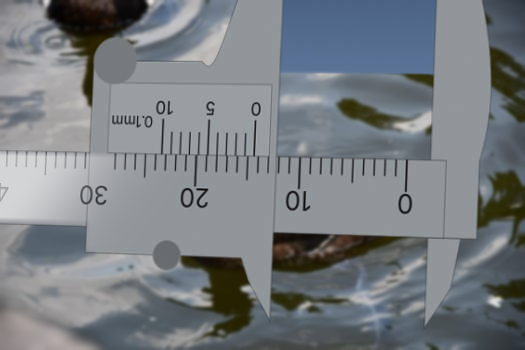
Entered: 14.4 mm
